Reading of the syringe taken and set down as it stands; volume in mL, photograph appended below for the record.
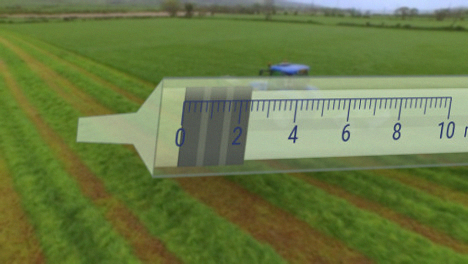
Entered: 0 mL
